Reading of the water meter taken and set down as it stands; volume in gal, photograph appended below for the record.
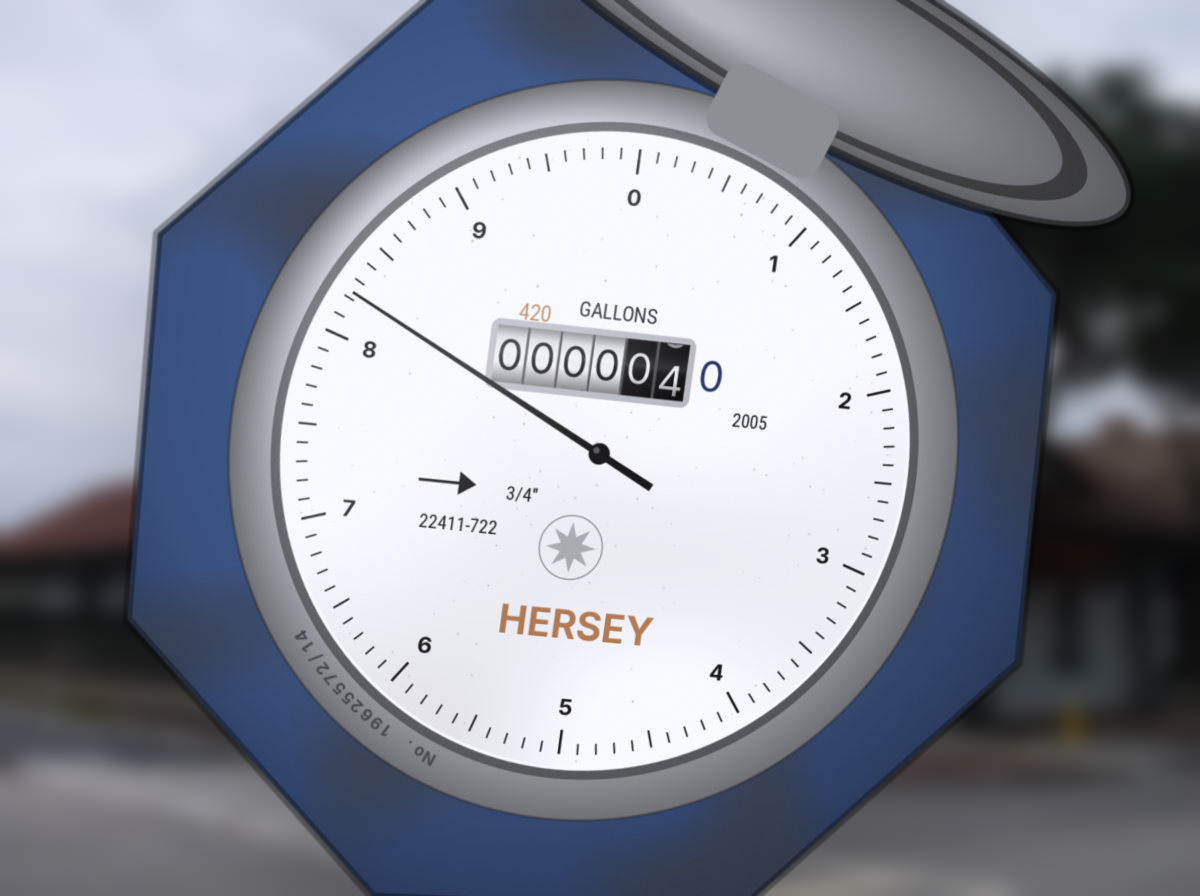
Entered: 38.2 gal
